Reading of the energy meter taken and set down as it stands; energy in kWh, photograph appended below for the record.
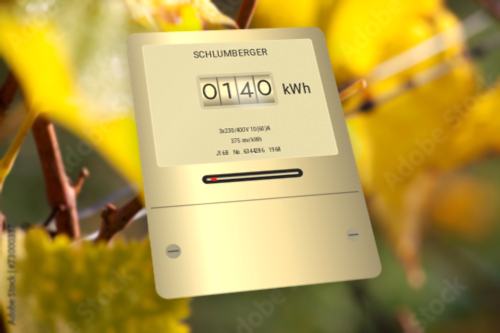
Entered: 140 kWh
